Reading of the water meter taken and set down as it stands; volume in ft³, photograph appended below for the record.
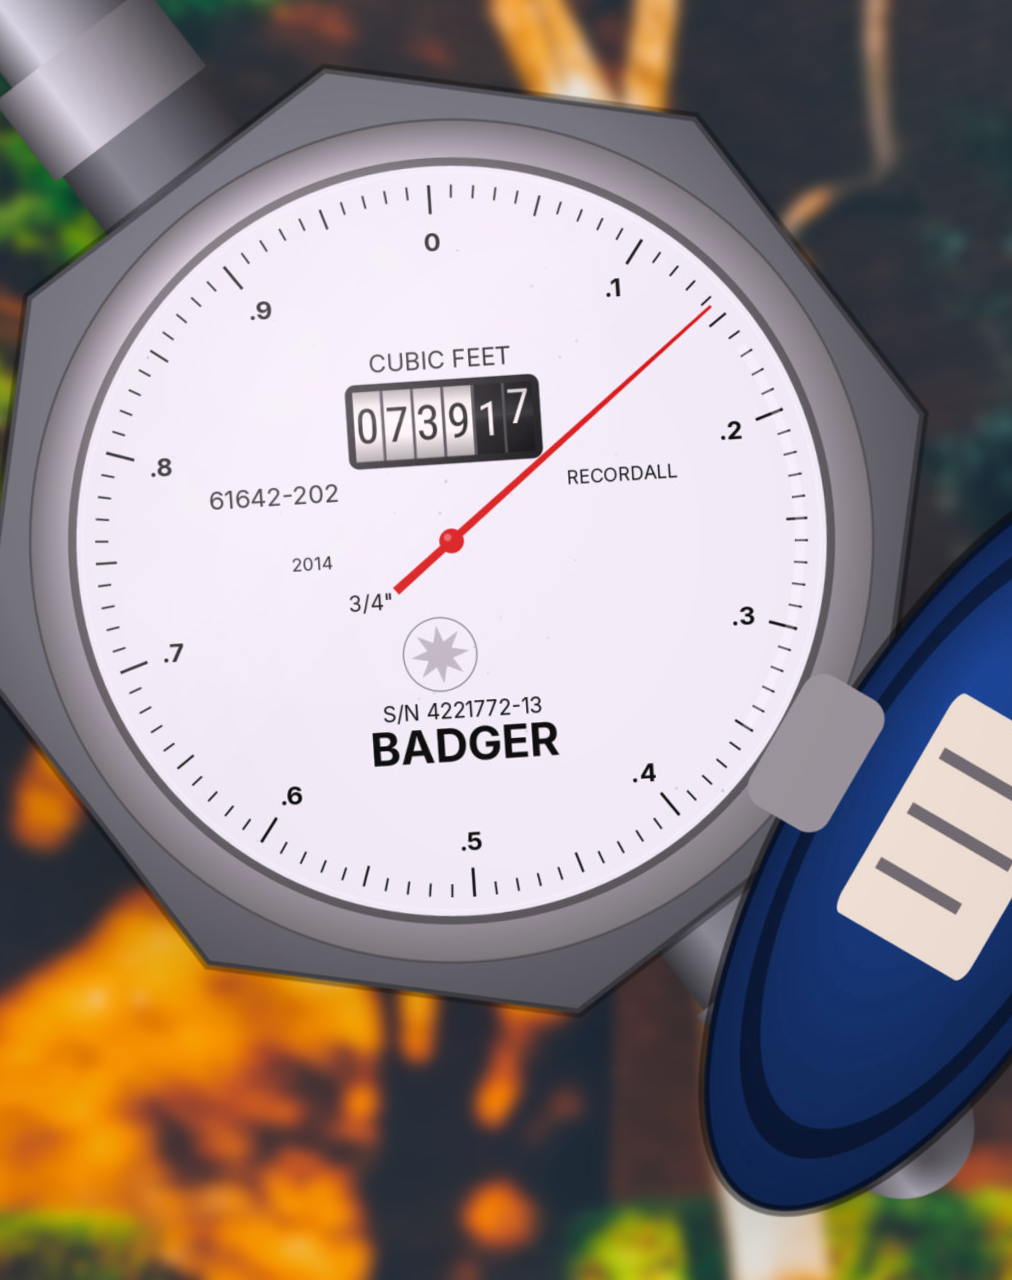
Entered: 73917.14 ft³
